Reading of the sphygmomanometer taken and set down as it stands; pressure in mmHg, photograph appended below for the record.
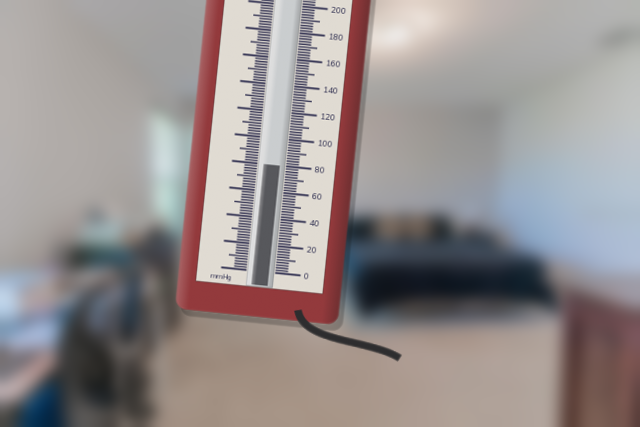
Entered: 80 mmHg
